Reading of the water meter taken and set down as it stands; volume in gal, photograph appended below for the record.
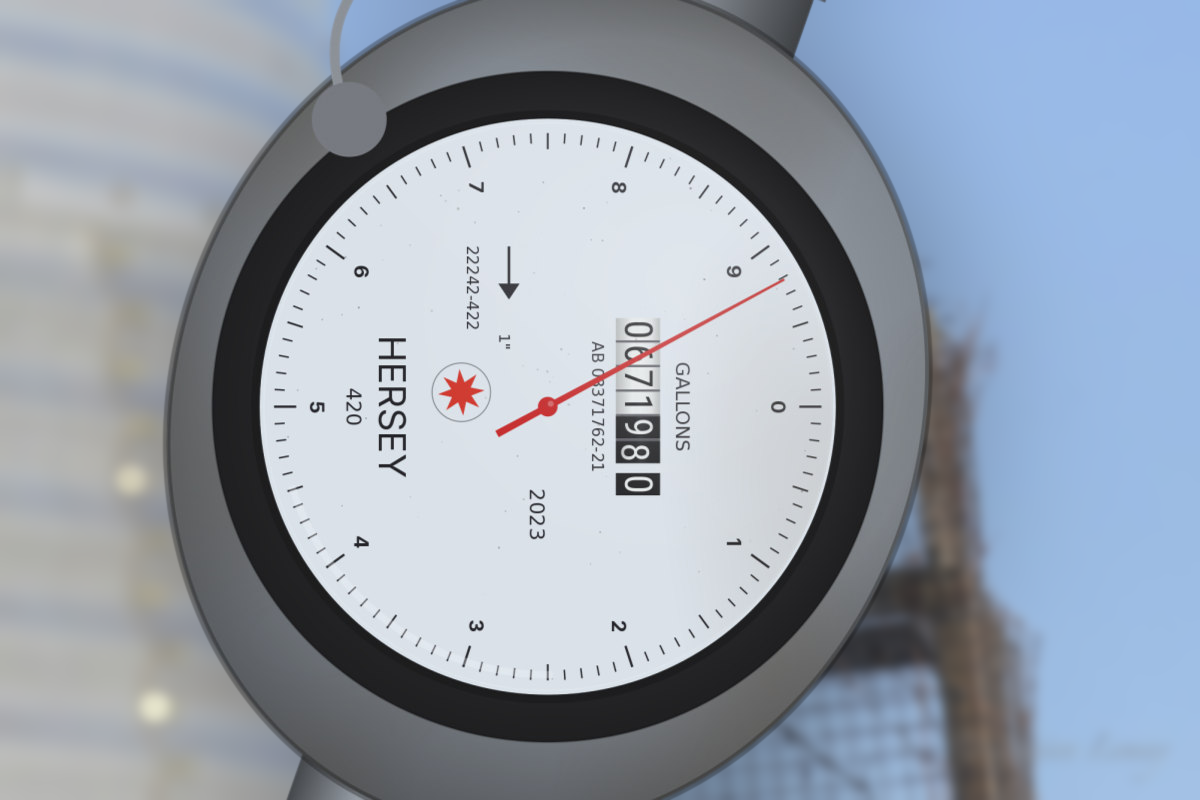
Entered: 671979.2 gal
